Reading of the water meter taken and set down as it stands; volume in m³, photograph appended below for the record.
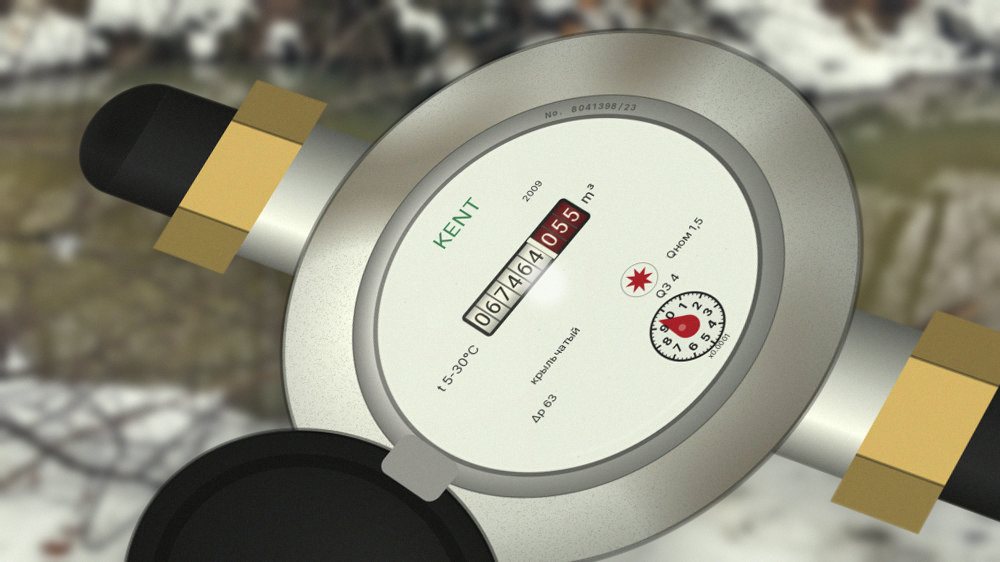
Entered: 67464.0549 m³
